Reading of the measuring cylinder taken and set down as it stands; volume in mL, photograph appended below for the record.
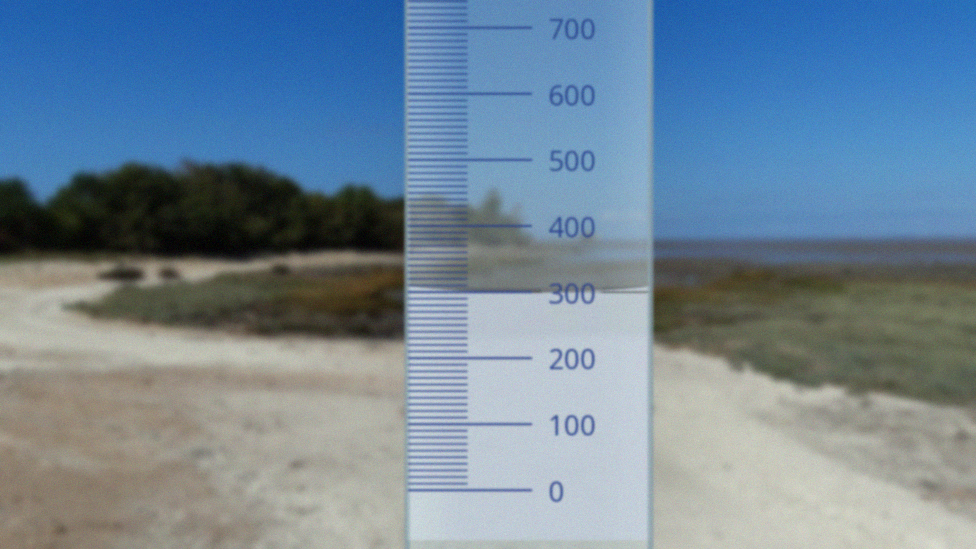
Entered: 300 mL
